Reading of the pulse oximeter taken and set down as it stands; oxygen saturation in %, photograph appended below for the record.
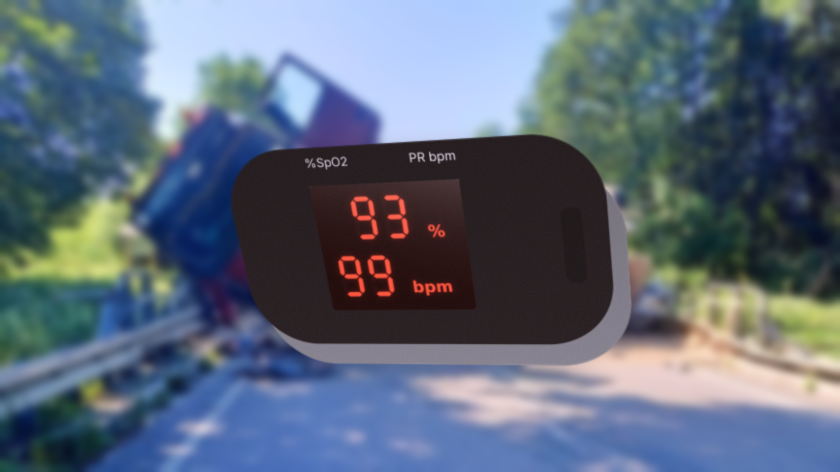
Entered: 93 %
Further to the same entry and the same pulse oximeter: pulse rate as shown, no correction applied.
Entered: 99 bpm
